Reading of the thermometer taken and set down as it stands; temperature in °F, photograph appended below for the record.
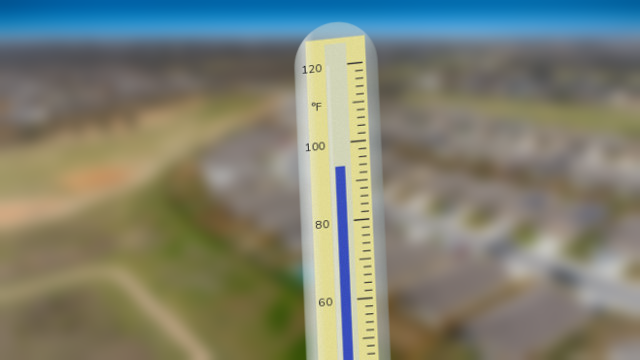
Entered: 94 °F
